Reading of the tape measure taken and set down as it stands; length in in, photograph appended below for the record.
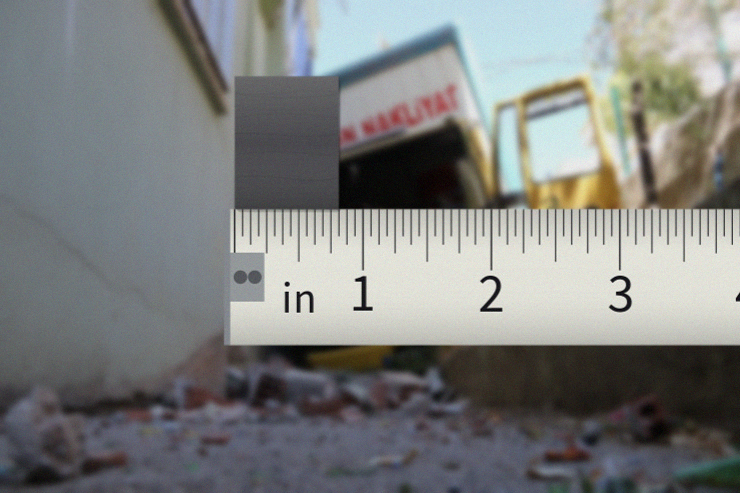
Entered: 0.8125 in
